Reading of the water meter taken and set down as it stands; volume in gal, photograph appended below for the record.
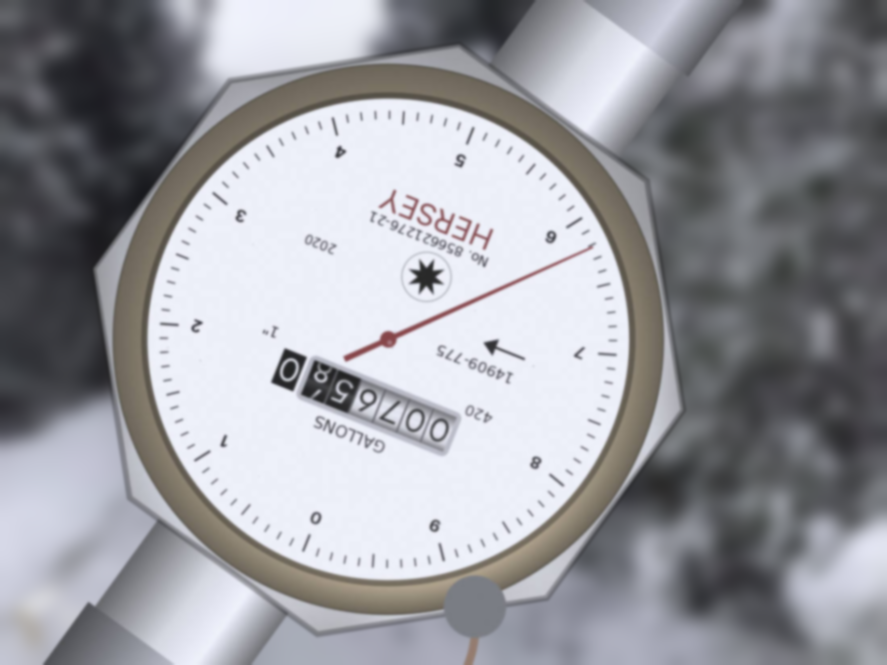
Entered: 76576.2 gal
